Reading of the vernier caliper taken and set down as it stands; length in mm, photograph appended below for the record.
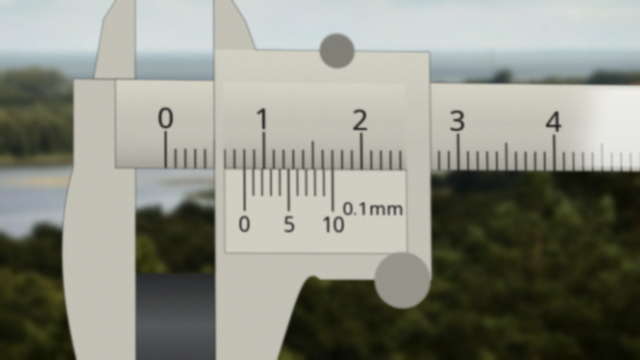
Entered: 8.0 mm
